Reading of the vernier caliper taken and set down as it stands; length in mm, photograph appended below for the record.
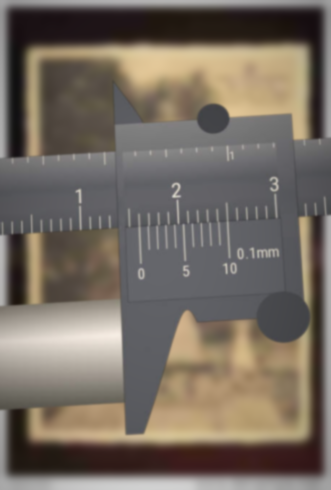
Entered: 16.0 mm
